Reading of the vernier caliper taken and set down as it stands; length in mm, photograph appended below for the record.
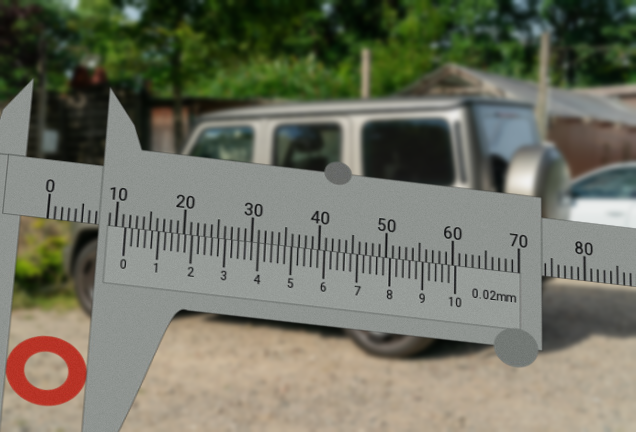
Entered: 11.4 mm
